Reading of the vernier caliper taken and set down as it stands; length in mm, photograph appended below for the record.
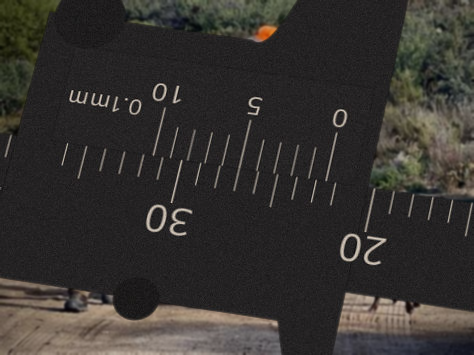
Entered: 22.5 mm
